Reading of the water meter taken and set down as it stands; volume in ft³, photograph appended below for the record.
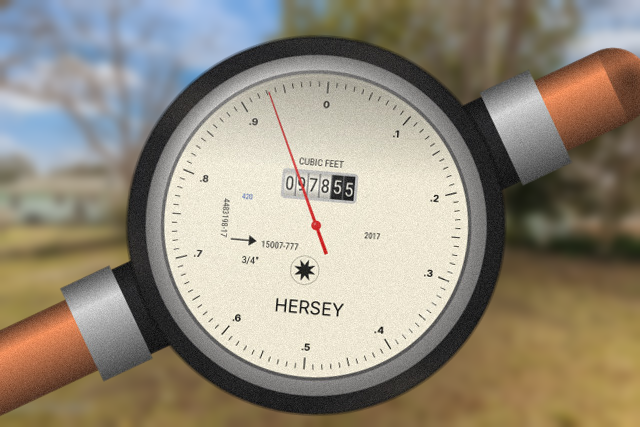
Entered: 97854.93 ft³
